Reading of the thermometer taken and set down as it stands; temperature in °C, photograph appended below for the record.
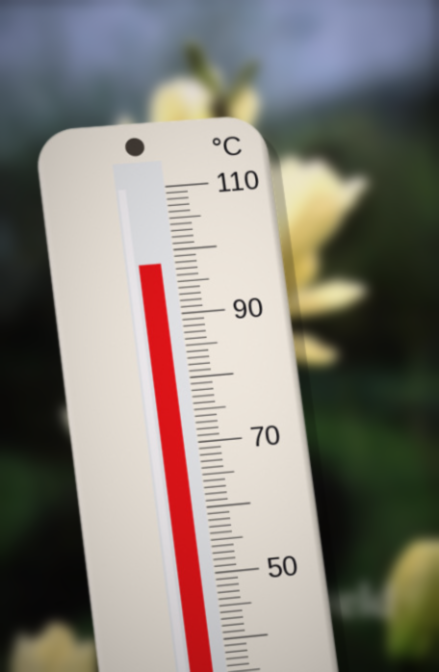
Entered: 98 °C
